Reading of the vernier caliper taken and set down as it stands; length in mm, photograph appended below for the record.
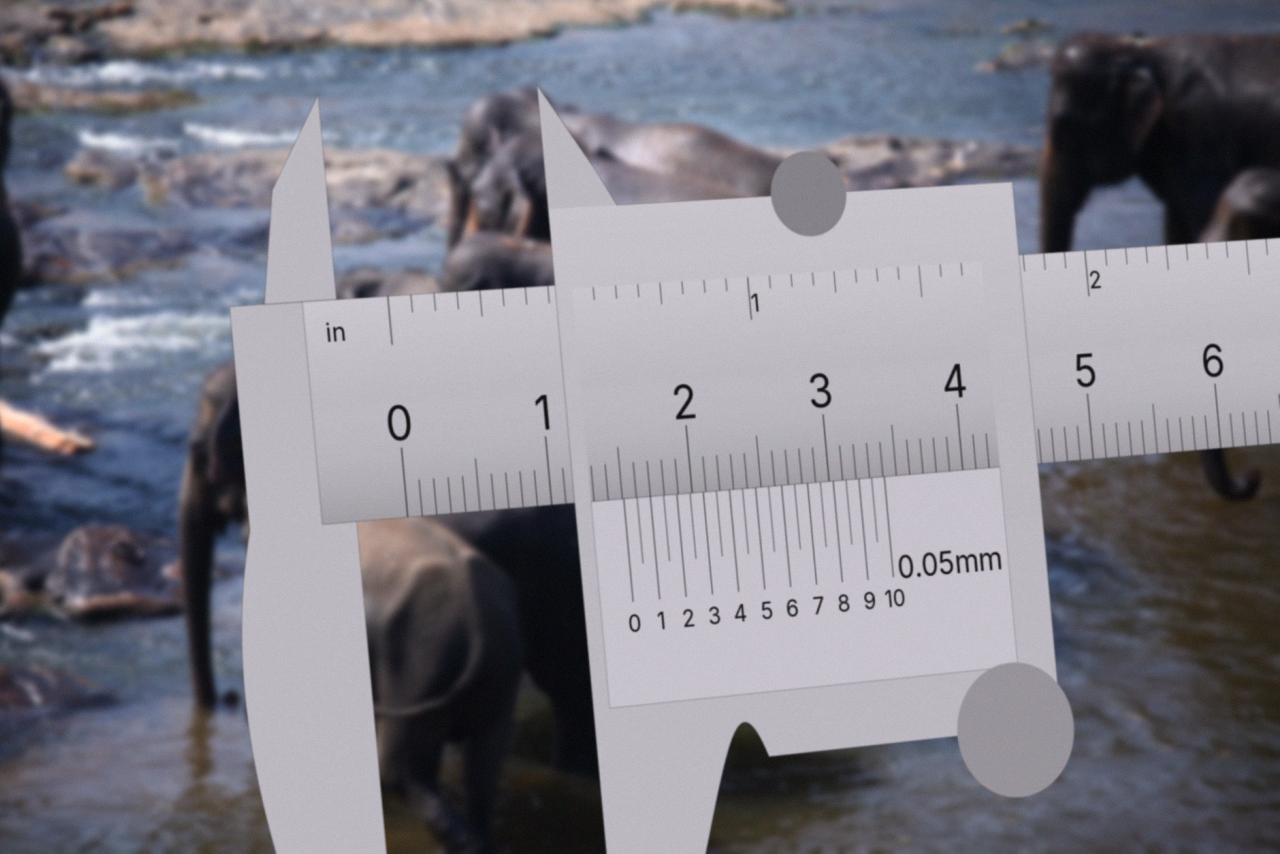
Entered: 15.1 mm
